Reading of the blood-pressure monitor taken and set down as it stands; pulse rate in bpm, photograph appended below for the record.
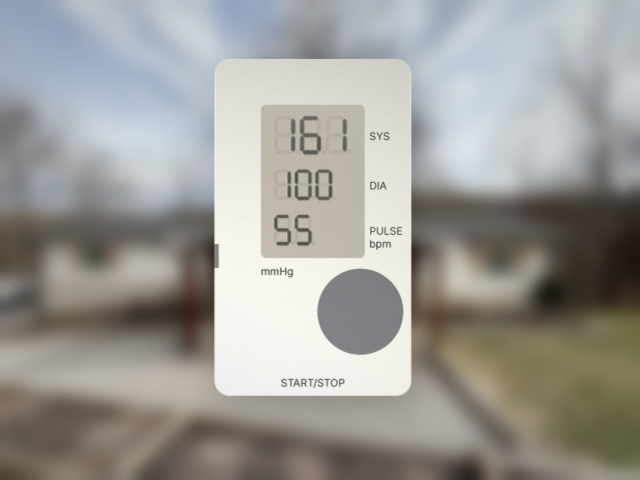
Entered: 55 bpm
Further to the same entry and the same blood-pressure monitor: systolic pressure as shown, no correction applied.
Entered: 161 mmHg
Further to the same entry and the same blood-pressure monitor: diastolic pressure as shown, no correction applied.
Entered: 100 mmHg
